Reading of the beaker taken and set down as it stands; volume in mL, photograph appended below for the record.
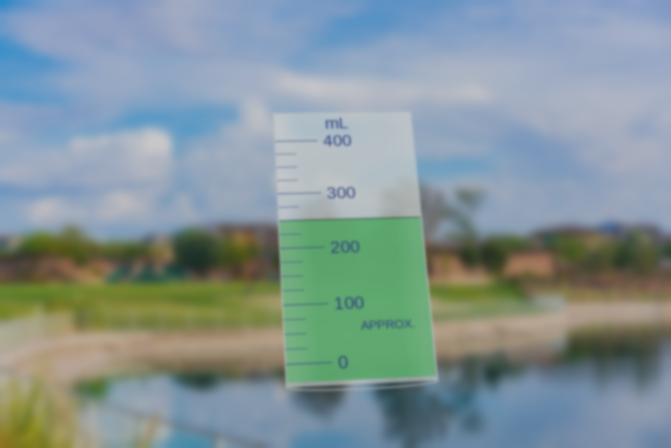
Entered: 250 mL
